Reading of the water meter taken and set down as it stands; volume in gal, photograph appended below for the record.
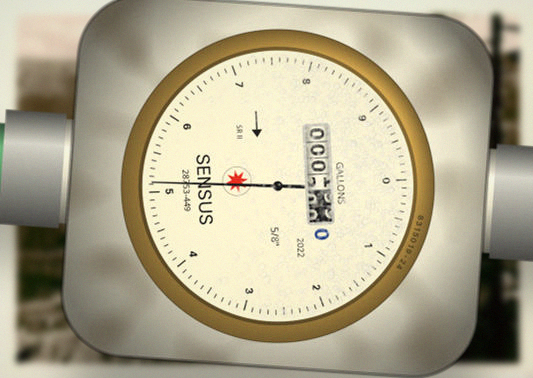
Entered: 1995.1 gal
